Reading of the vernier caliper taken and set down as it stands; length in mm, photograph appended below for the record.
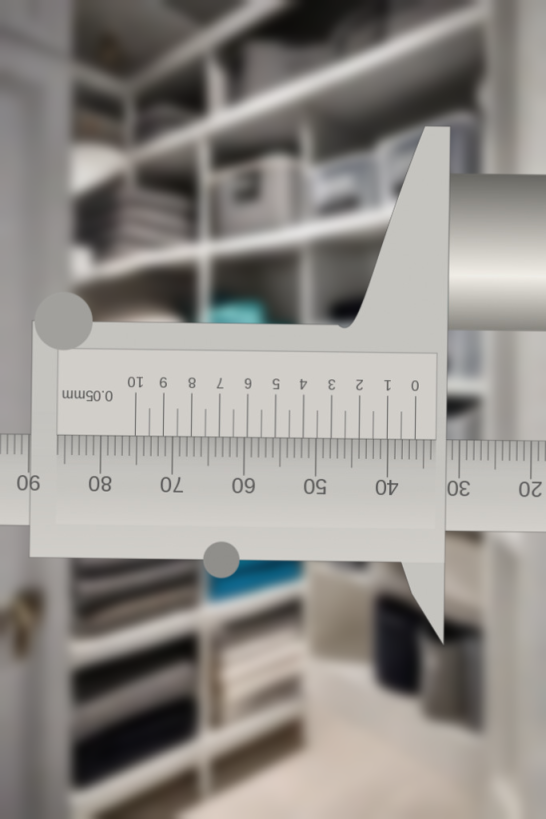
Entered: 36.2 mm
